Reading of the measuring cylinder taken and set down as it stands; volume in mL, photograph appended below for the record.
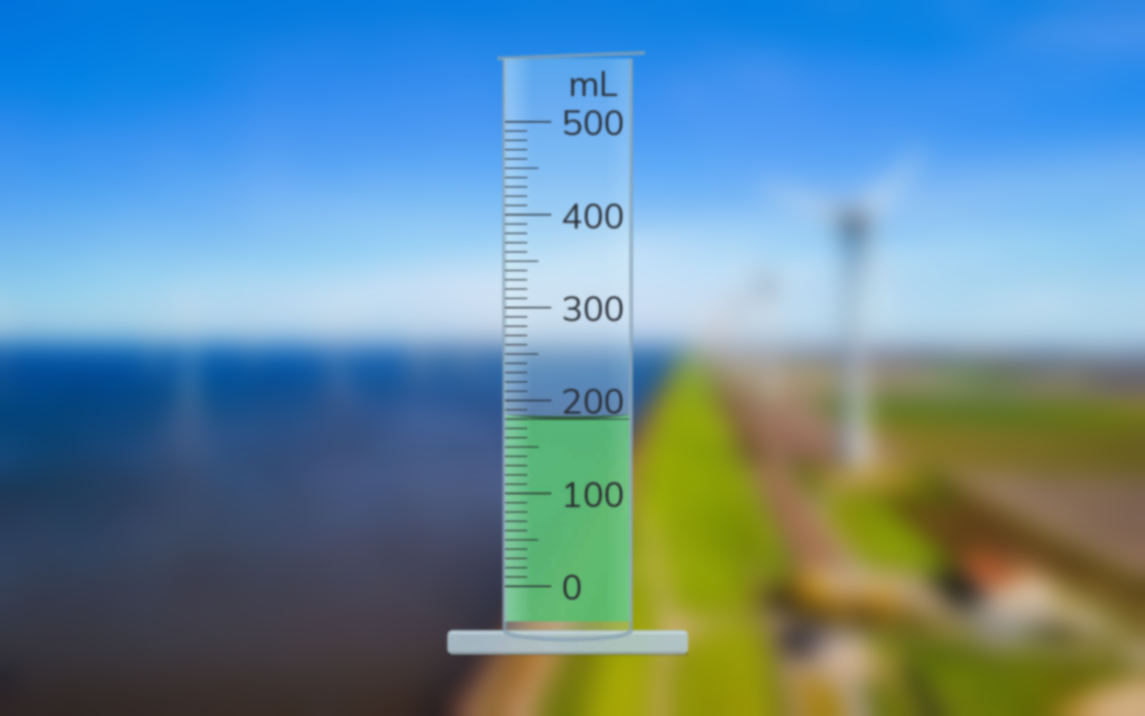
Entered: 180 mL
